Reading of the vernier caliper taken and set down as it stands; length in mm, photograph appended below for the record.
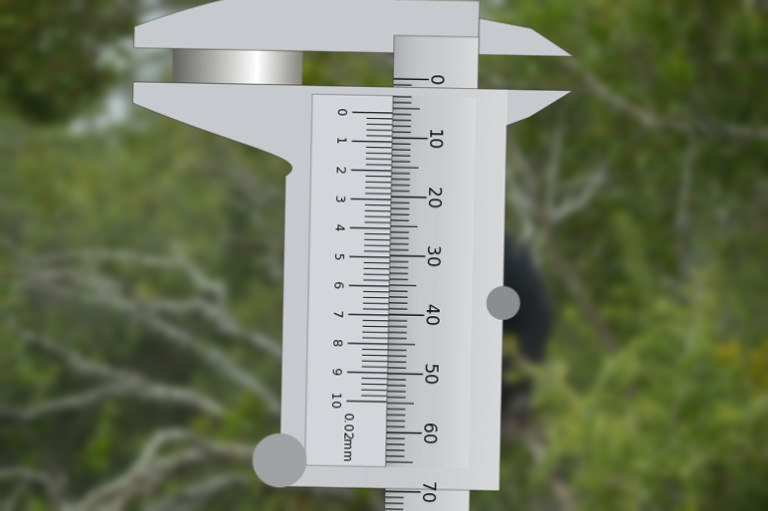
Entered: 5.8 mm
